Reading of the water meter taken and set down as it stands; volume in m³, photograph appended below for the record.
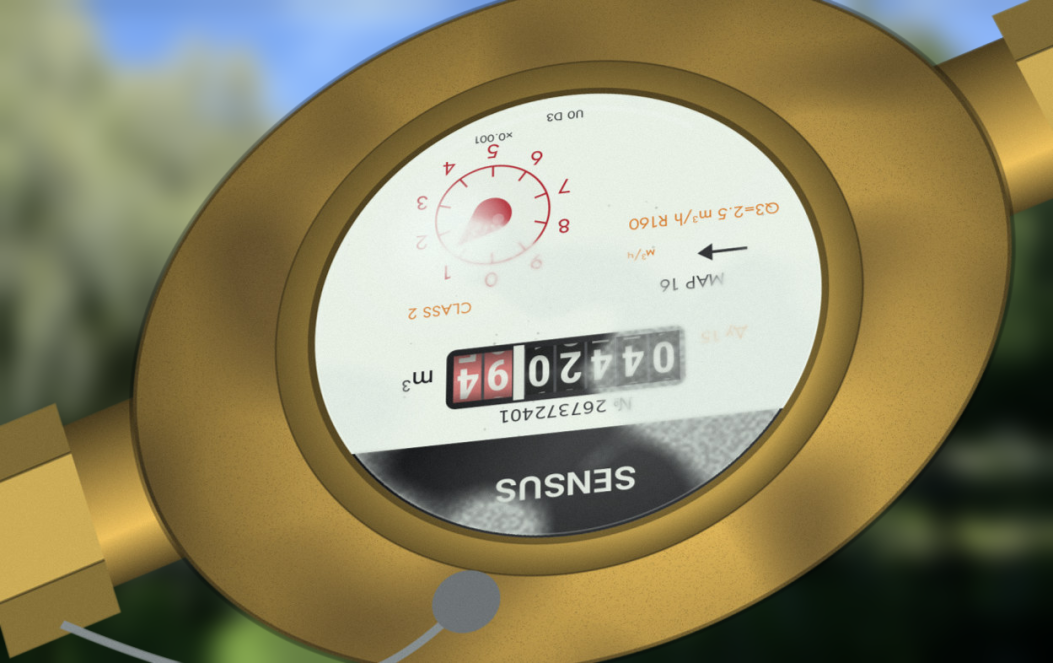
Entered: 4420.941 m³
